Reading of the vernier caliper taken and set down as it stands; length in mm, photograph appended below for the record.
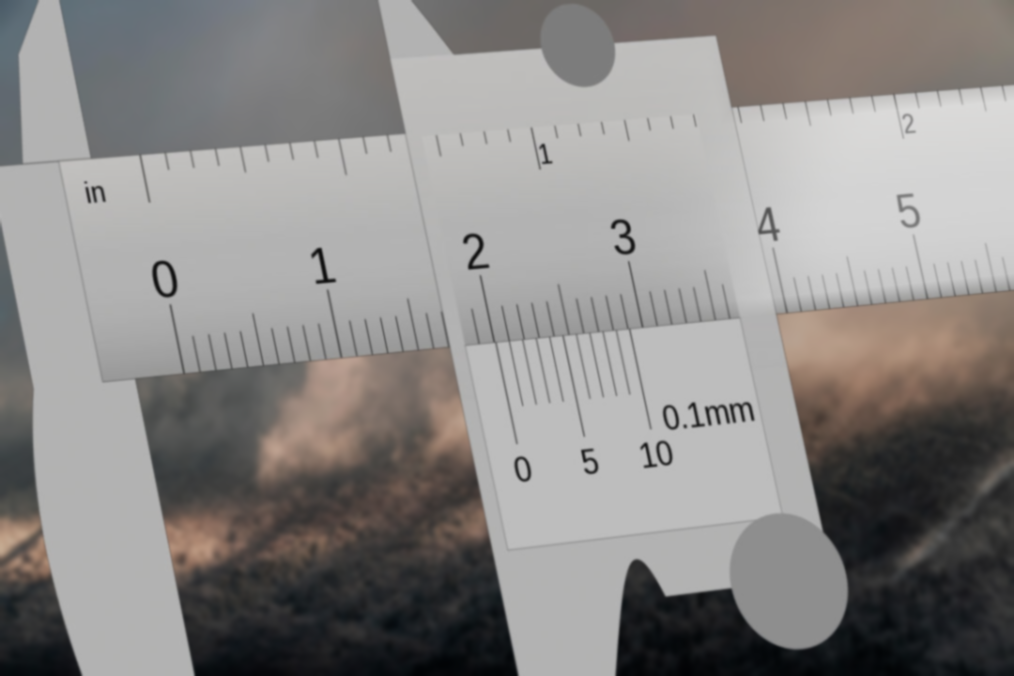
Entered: 20.1 mm
